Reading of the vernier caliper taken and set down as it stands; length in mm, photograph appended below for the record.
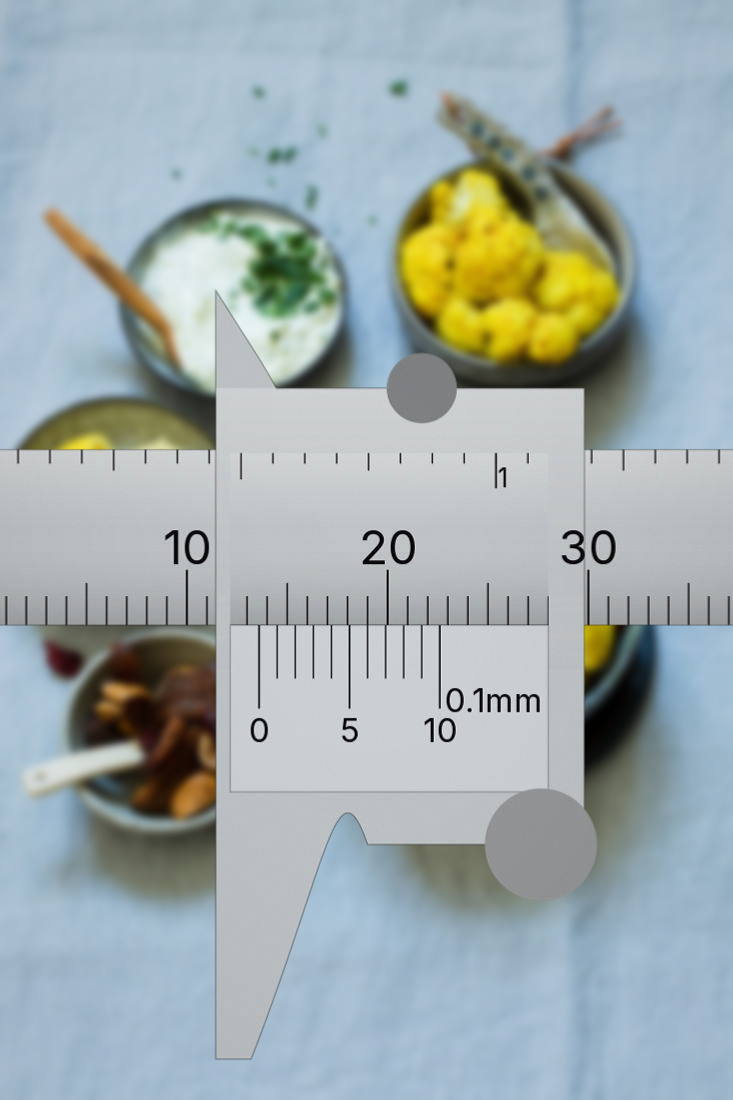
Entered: 13.6 mm
